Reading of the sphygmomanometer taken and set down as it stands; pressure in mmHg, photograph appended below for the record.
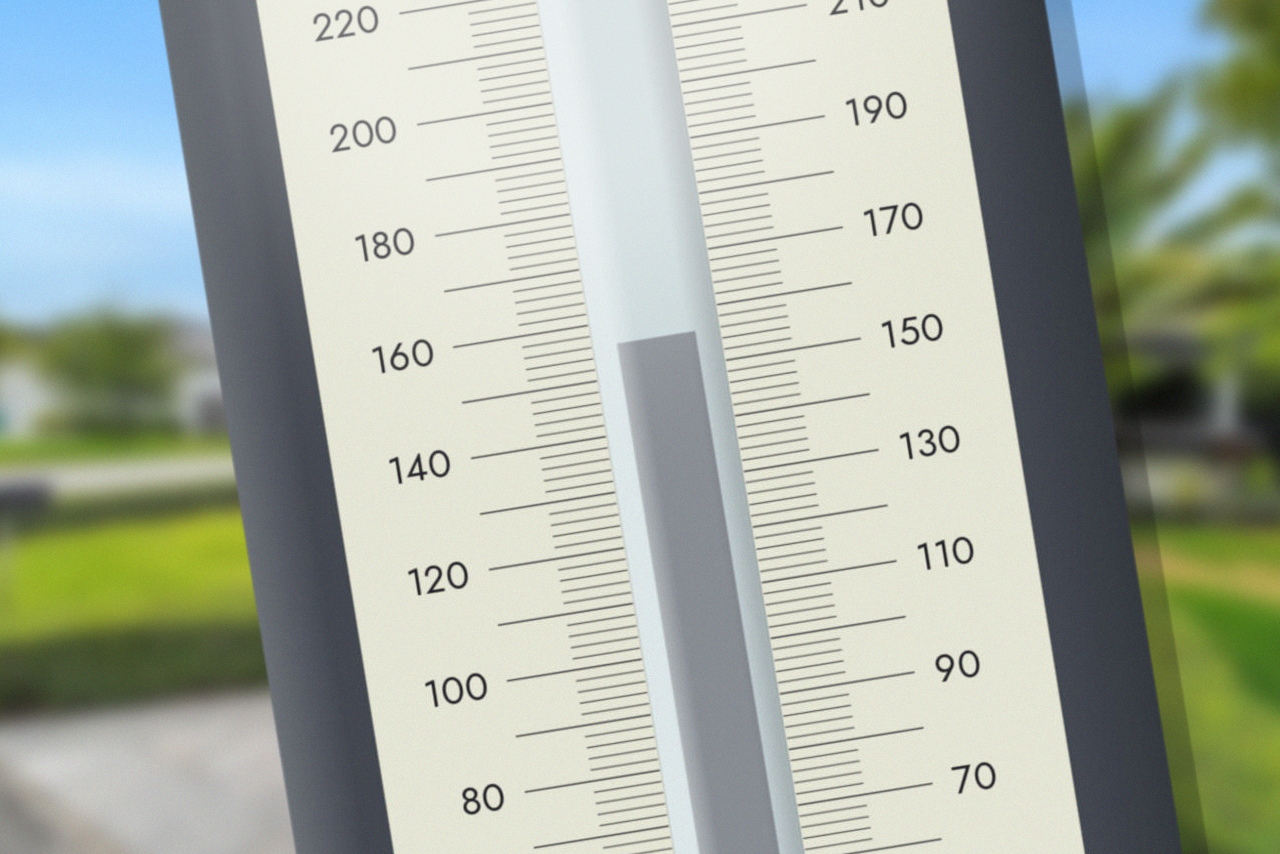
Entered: 156 mmHg
